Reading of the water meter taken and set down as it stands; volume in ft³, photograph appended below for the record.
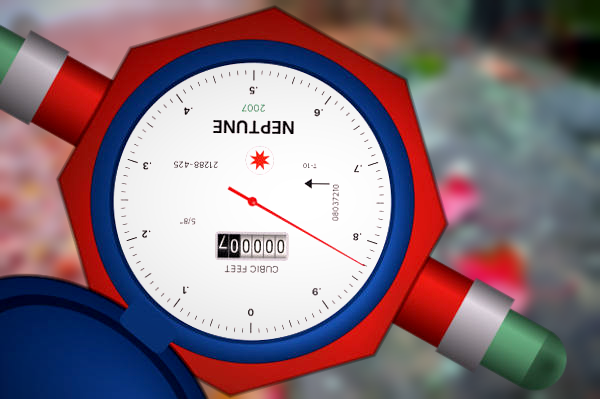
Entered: 6.83 ft³
